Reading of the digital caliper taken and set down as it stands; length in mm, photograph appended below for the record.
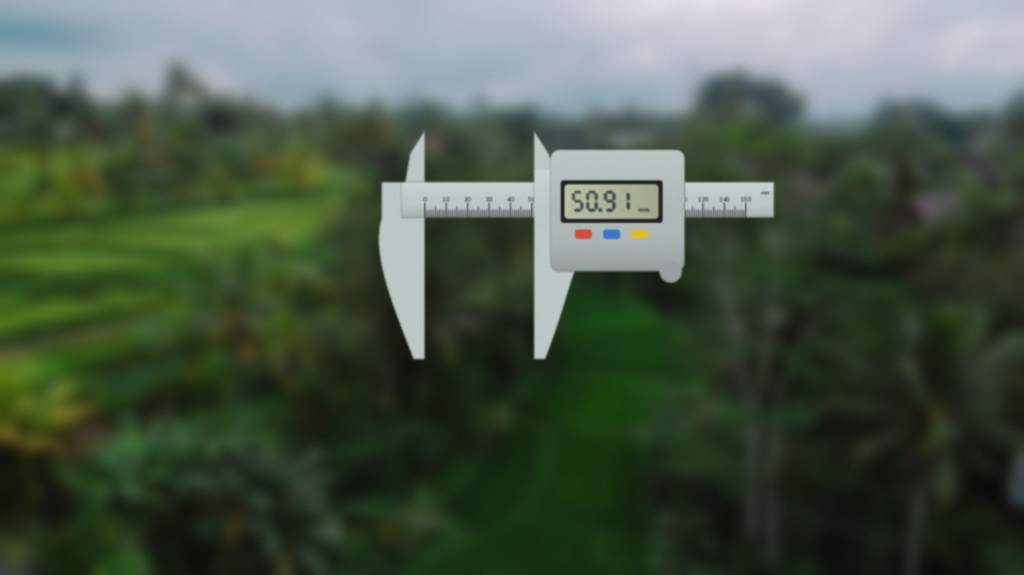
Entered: 50.91 mm
